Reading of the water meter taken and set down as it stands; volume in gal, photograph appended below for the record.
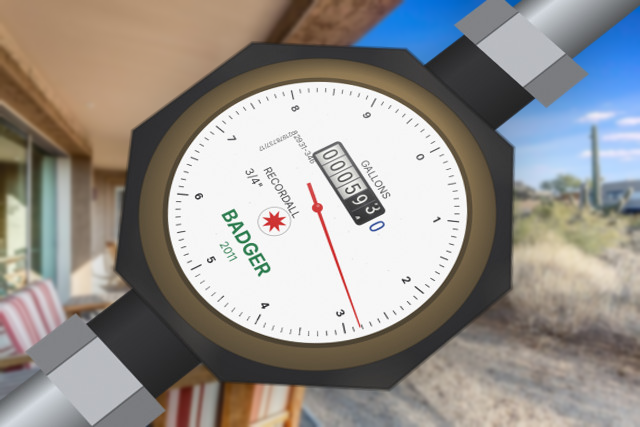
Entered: 5932.8 gal
